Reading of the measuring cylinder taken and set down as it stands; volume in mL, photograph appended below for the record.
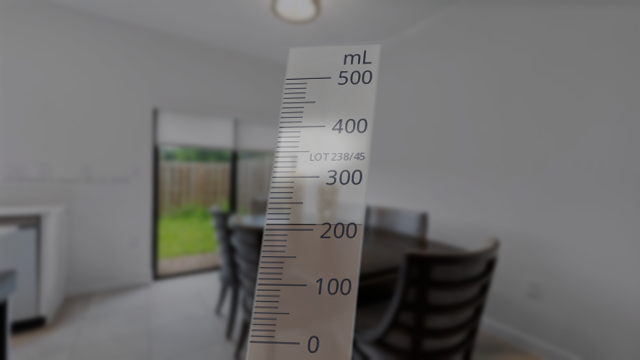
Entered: 210 mL
